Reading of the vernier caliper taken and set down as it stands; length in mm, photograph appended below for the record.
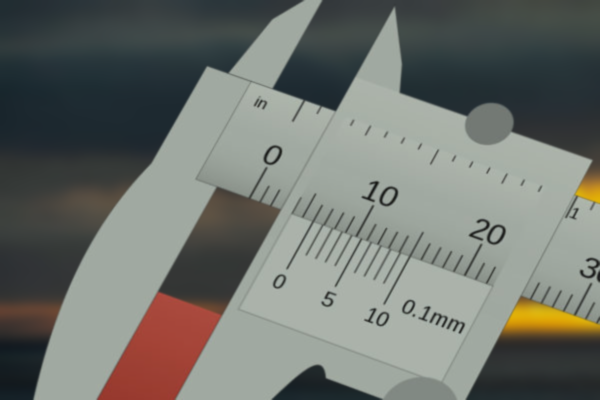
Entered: 6.0 mm
